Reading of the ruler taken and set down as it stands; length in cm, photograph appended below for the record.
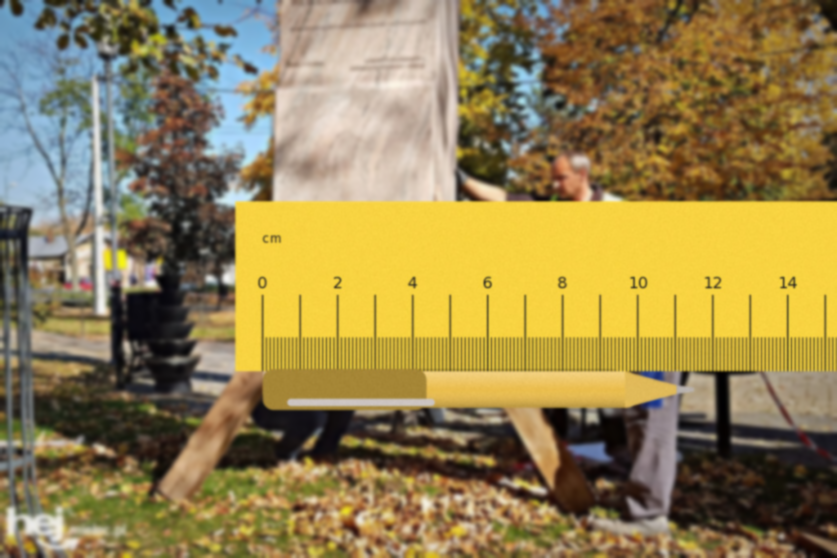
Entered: 11.5 cm
